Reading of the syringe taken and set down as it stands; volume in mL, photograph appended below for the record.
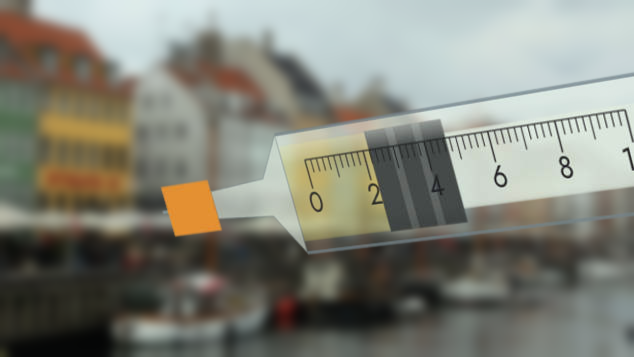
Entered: 2.2 mL
